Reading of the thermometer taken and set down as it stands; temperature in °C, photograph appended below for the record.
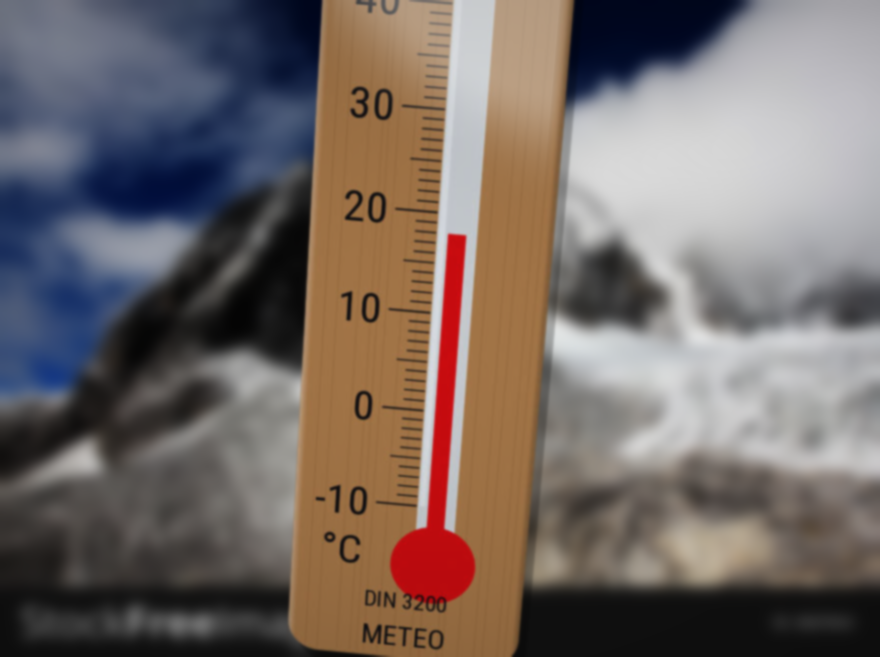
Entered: 18 °C
